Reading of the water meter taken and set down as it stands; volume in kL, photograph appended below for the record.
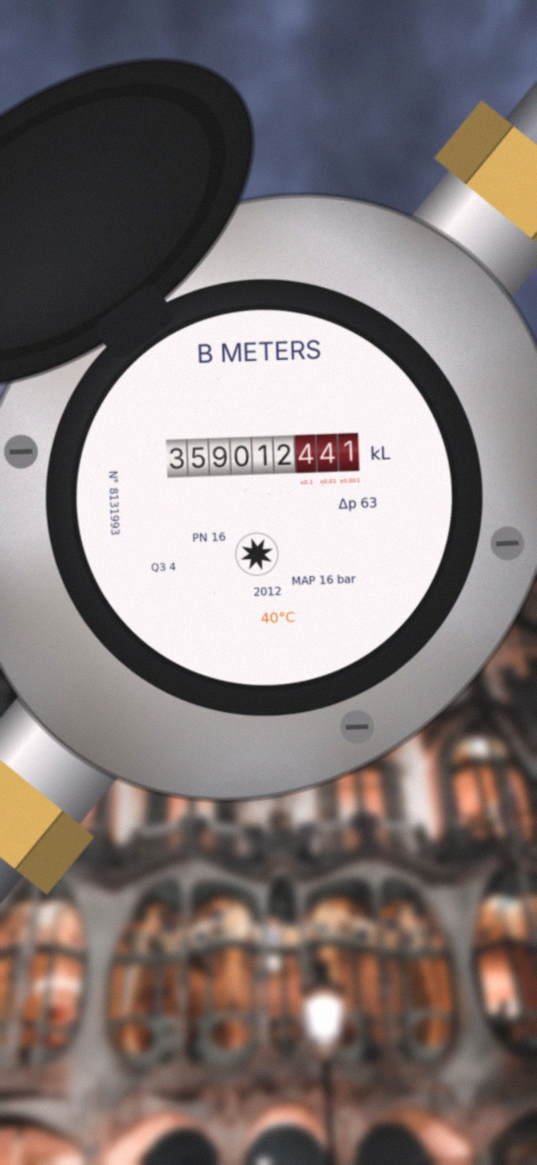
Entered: 359012.441 kL
